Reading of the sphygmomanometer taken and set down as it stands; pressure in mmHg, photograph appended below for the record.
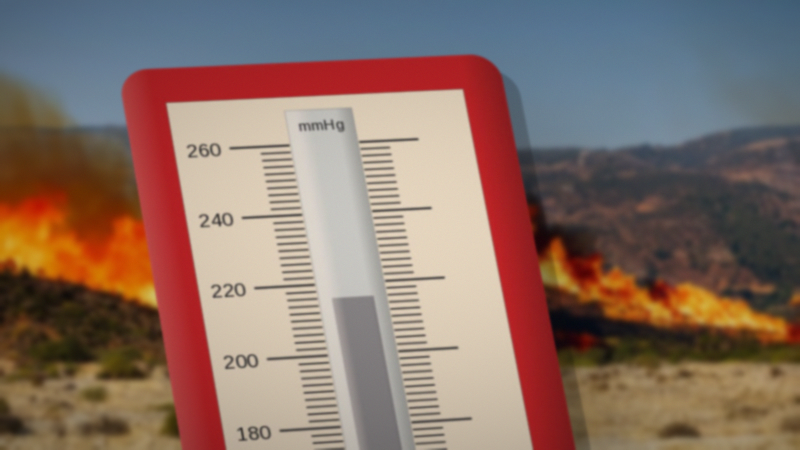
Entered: 216 mmHg
